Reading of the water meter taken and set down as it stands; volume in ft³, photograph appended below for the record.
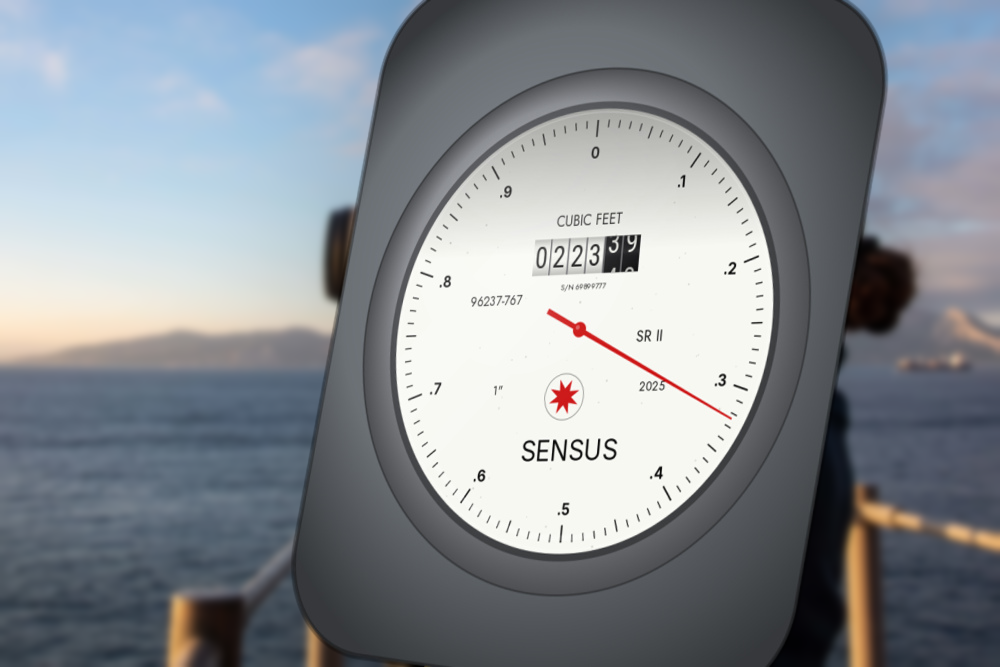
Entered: 22339.32 ft³
